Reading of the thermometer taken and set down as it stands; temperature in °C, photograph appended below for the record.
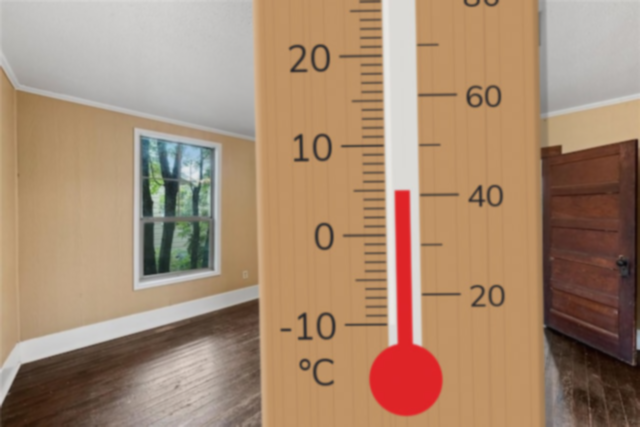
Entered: 5 °C
